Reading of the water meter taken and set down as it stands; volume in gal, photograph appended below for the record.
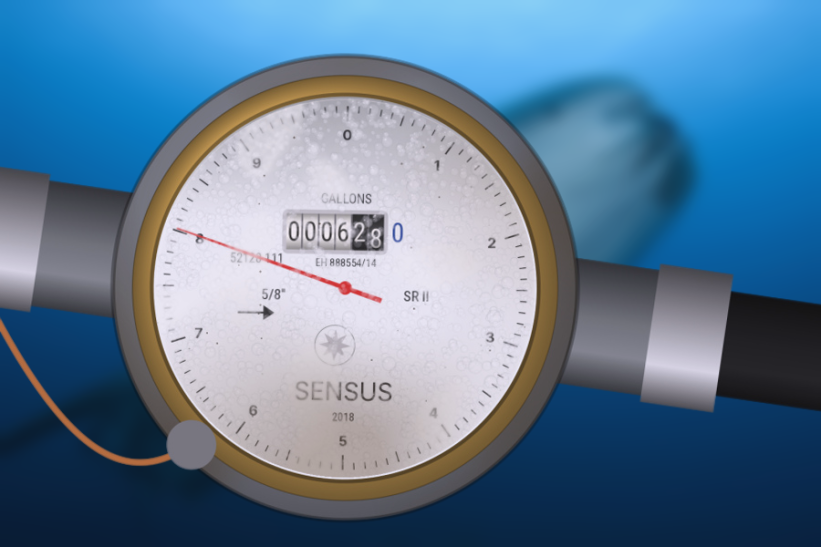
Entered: 6278.0 gal
